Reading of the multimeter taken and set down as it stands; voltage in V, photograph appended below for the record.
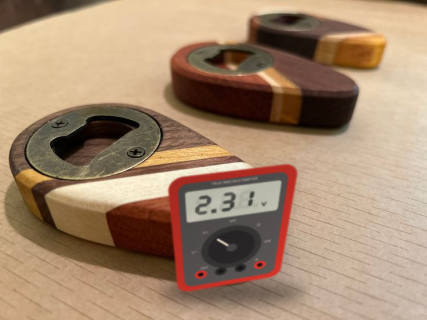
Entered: 2.31 V
